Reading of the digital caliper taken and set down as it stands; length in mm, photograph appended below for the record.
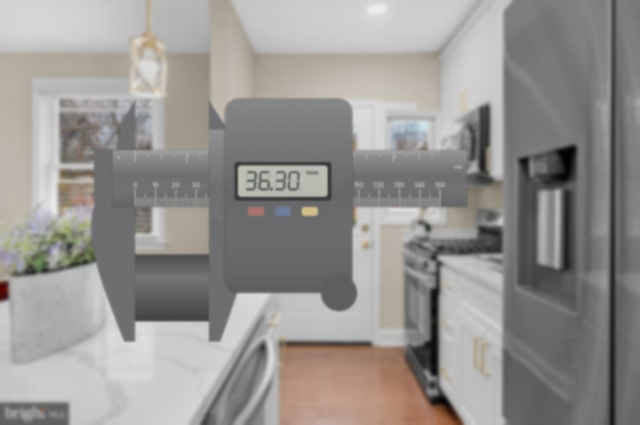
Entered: 36.30 mm
